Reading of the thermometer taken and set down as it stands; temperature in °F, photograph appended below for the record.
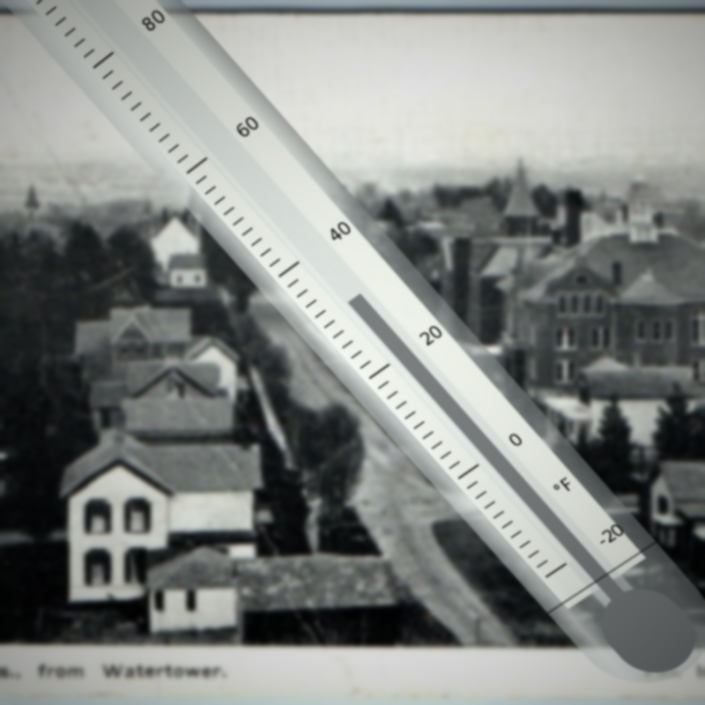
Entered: 31 °F
